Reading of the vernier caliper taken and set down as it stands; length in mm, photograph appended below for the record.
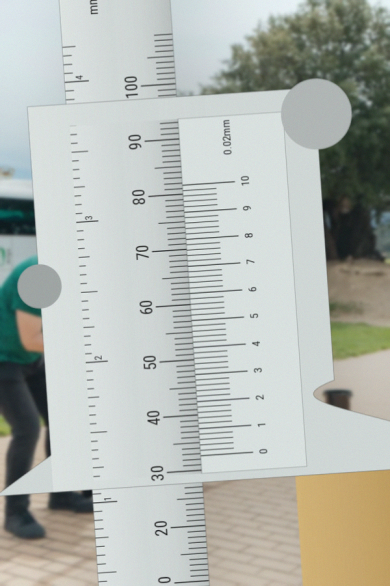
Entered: 32.6 mm
